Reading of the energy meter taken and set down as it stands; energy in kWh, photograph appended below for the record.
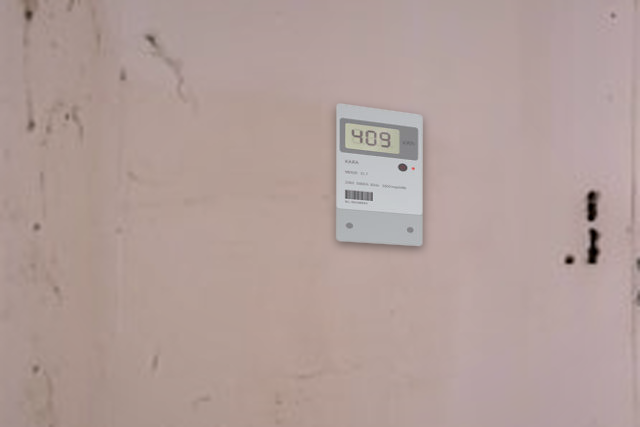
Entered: 409 kWh
